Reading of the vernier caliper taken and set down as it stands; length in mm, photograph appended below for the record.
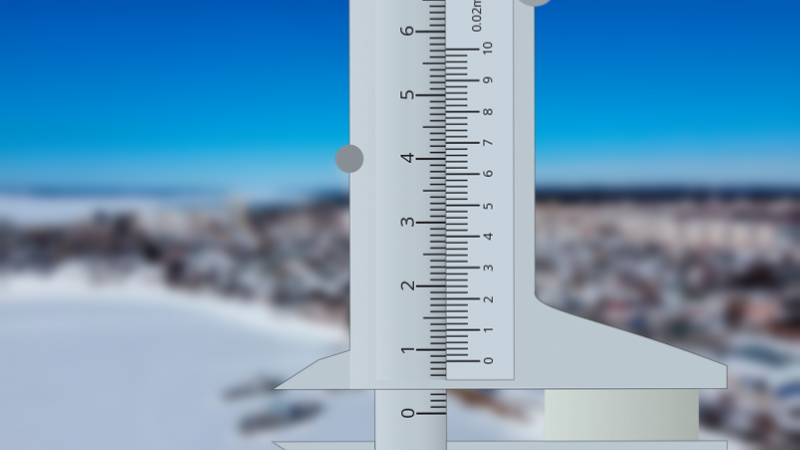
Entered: 8.2 mm
